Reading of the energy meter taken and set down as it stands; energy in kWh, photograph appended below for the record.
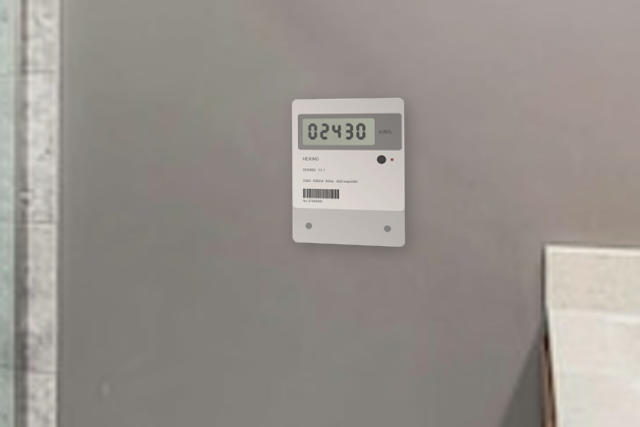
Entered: 2430 kWh
